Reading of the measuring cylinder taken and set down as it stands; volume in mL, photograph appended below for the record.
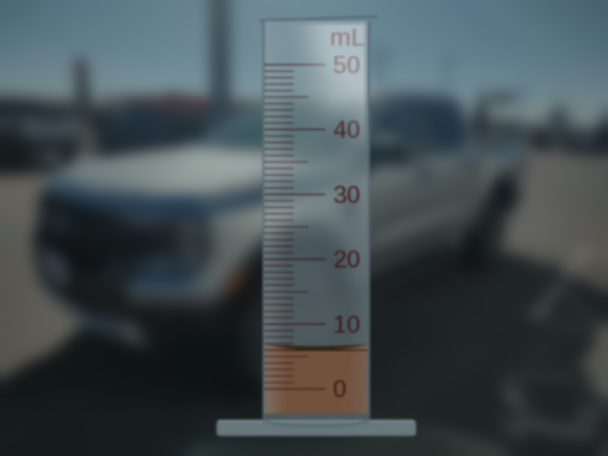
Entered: 6 mL
